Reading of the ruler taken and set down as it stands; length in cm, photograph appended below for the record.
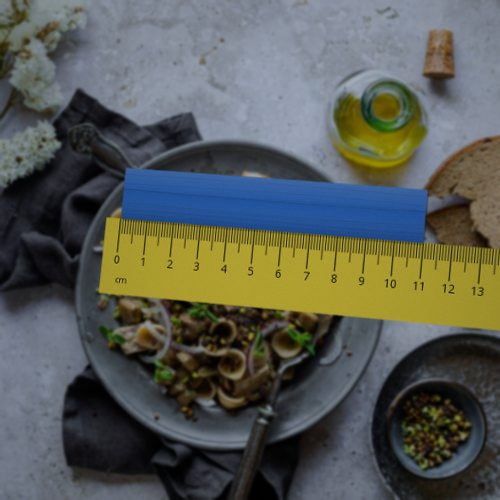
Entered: 11 cm
